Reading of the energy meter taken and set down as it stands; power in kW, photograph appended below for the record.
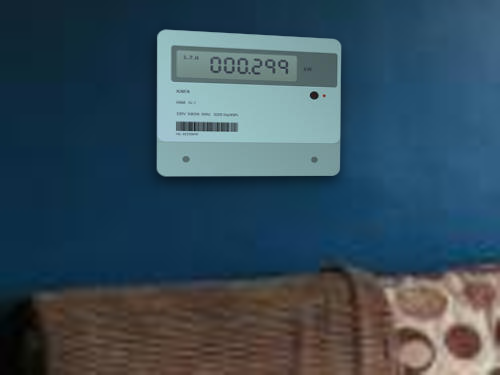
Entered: 0.299 kW
